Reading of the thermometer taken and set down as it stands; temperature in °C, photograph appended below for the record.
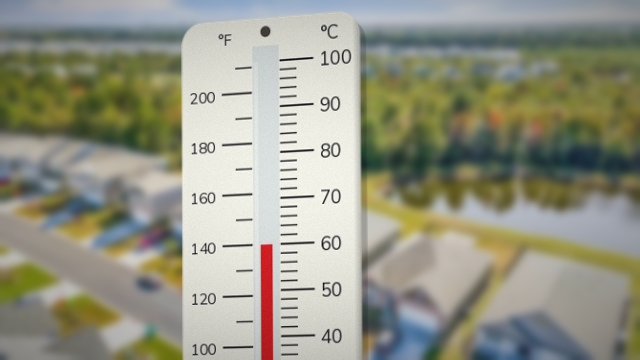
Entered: 60 °C
